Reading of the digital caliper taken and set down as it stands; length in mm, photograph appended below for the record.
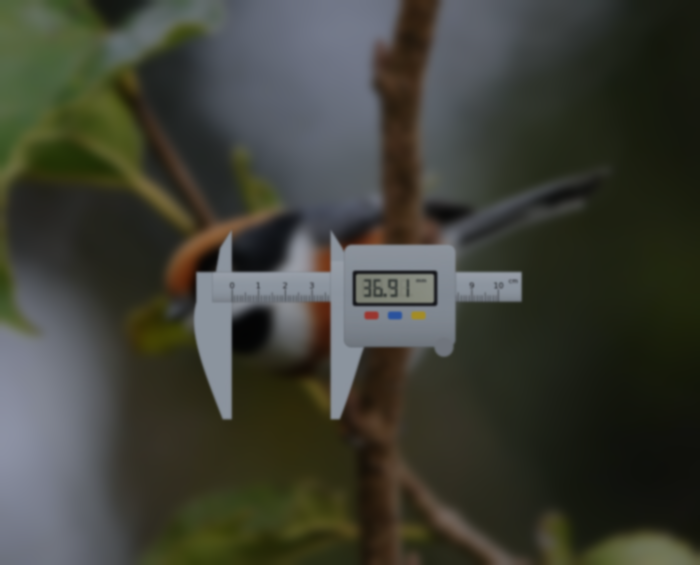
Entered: 36.91 mm
